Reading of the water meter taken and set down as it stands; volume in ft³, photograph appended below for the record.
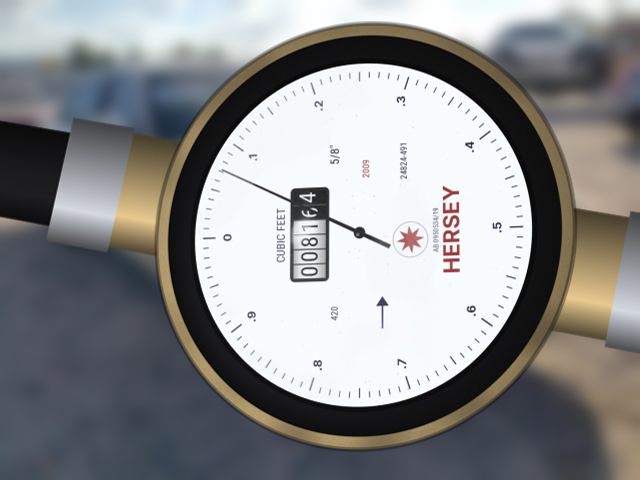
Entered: 8164.07 ft³
